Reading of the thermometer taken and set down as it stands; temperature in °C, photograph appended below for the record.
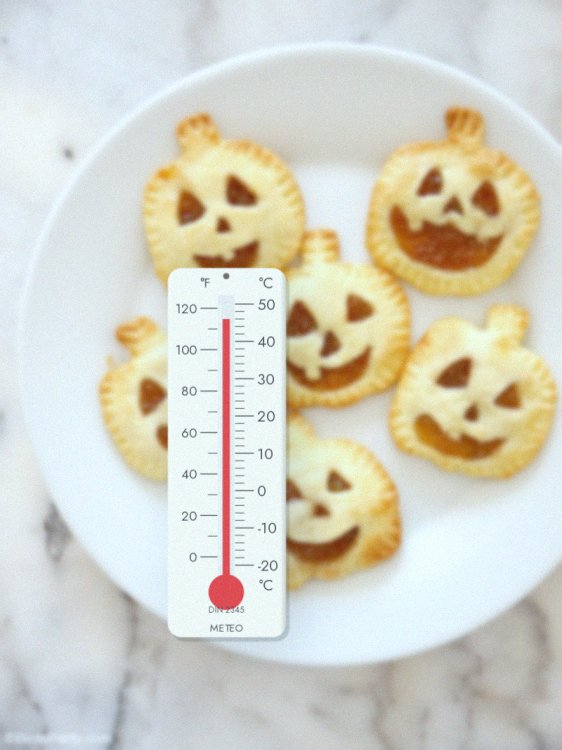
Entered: 46 °C
